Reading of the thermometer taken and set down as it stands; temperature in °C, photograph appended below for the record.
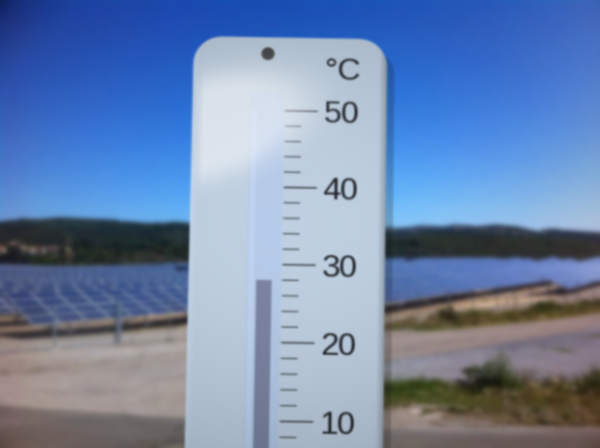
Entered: 28 °C
